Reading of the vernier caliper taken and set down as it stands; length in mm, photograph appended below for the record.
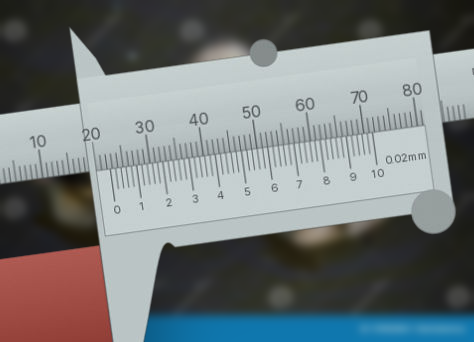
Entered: 22.6 mm
